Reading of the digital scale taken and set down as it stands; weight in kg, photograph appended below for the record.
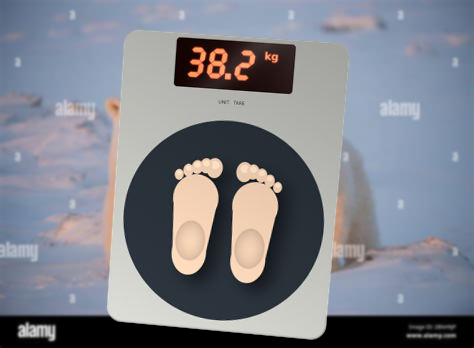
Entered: 38.2 kg
